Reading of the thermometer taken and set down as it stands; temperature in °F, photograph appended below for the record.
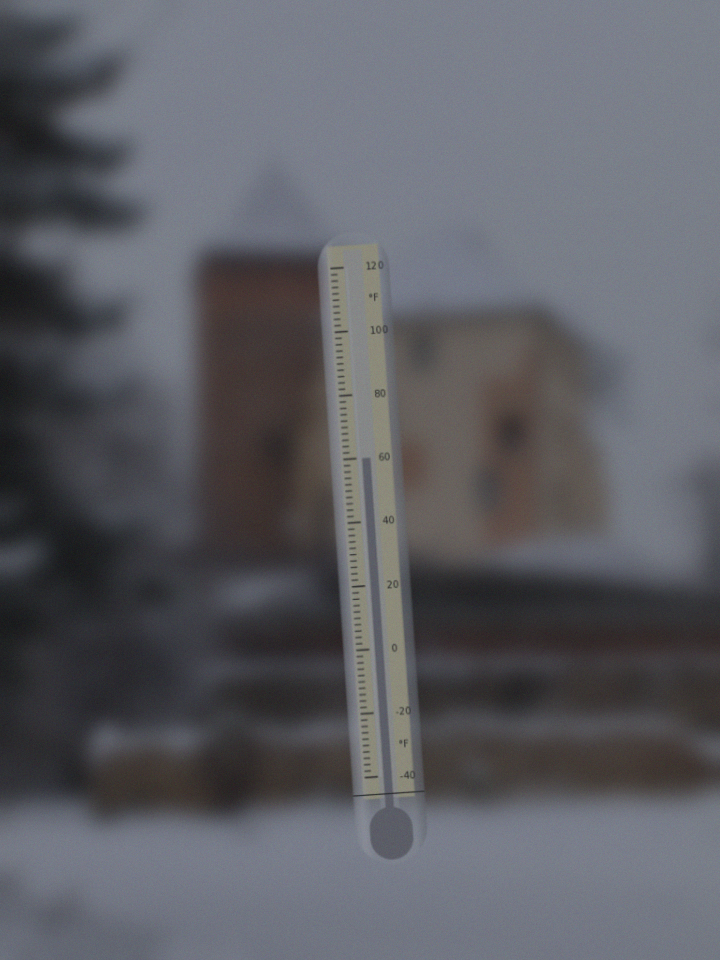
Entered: 60 °F
